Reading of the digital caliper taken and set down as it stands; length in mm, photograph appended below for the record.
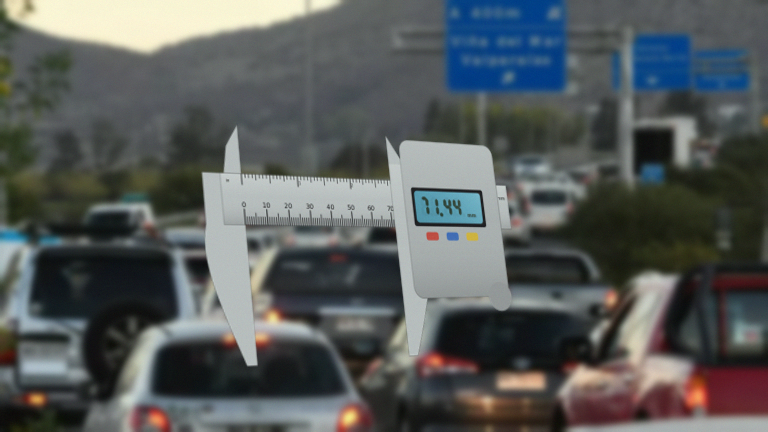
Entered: 71.44 mm
